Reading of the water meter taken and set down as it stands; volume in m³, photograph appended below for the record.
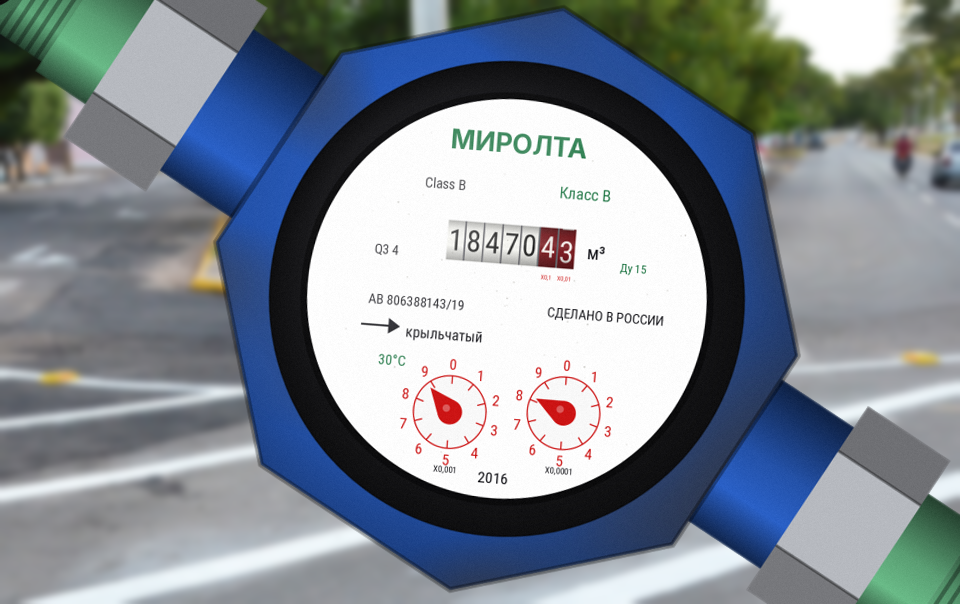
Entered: 18470.4288 m³
